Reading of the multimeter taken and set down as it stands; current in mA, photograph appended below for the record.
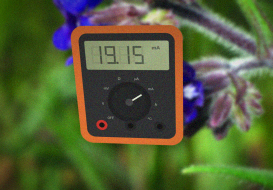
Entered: 19.15 mA
